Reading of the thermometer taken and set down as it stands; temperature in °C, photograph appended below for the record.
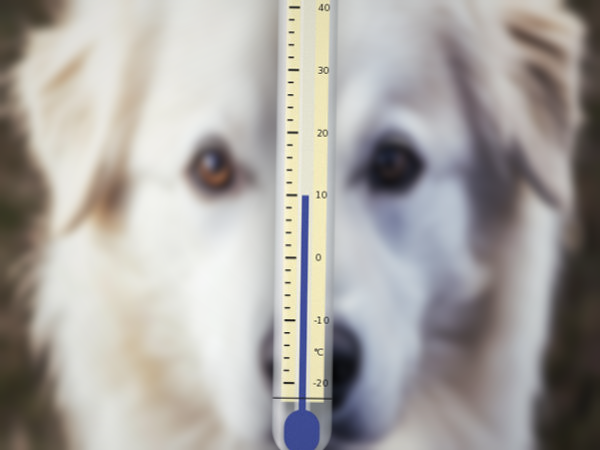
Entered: 10 °C
